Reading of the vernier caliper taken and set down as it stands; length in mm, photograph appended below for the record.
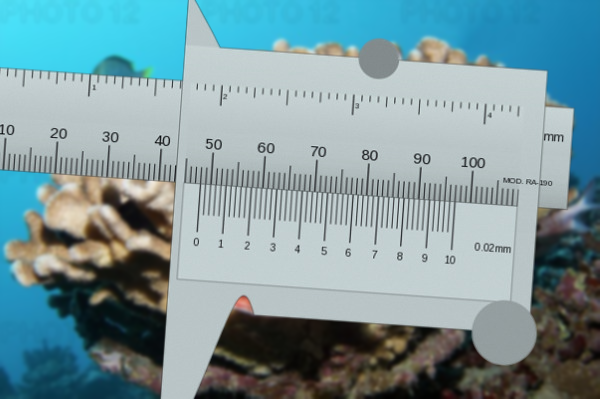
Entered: 48.0 mm
